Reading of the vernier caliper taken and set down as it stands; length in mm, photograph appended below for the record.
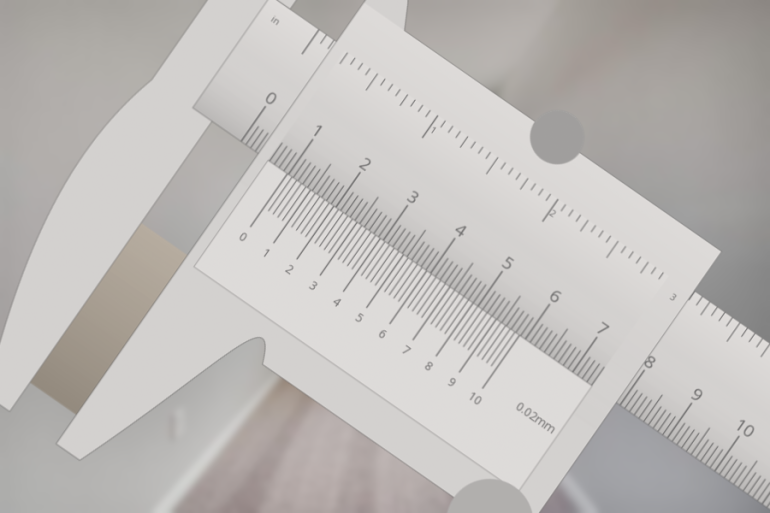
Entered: 9.8 mm
